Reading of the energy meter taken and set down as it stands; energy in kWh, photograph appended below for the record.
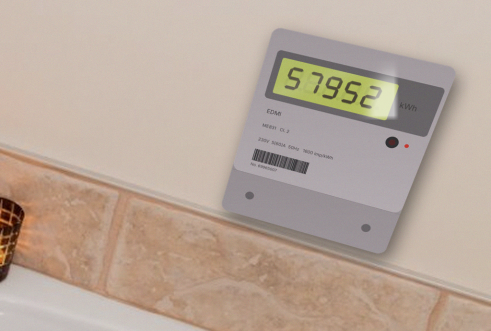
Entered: 57952 kWh
